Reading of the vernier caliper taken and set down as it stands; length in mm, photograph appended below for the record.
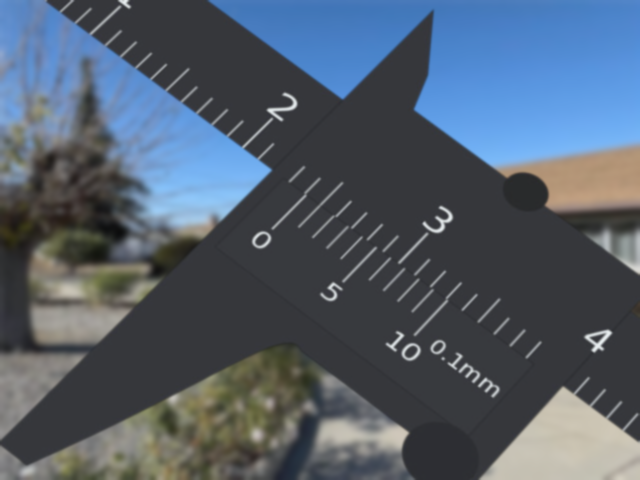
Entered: 24.1 mm
